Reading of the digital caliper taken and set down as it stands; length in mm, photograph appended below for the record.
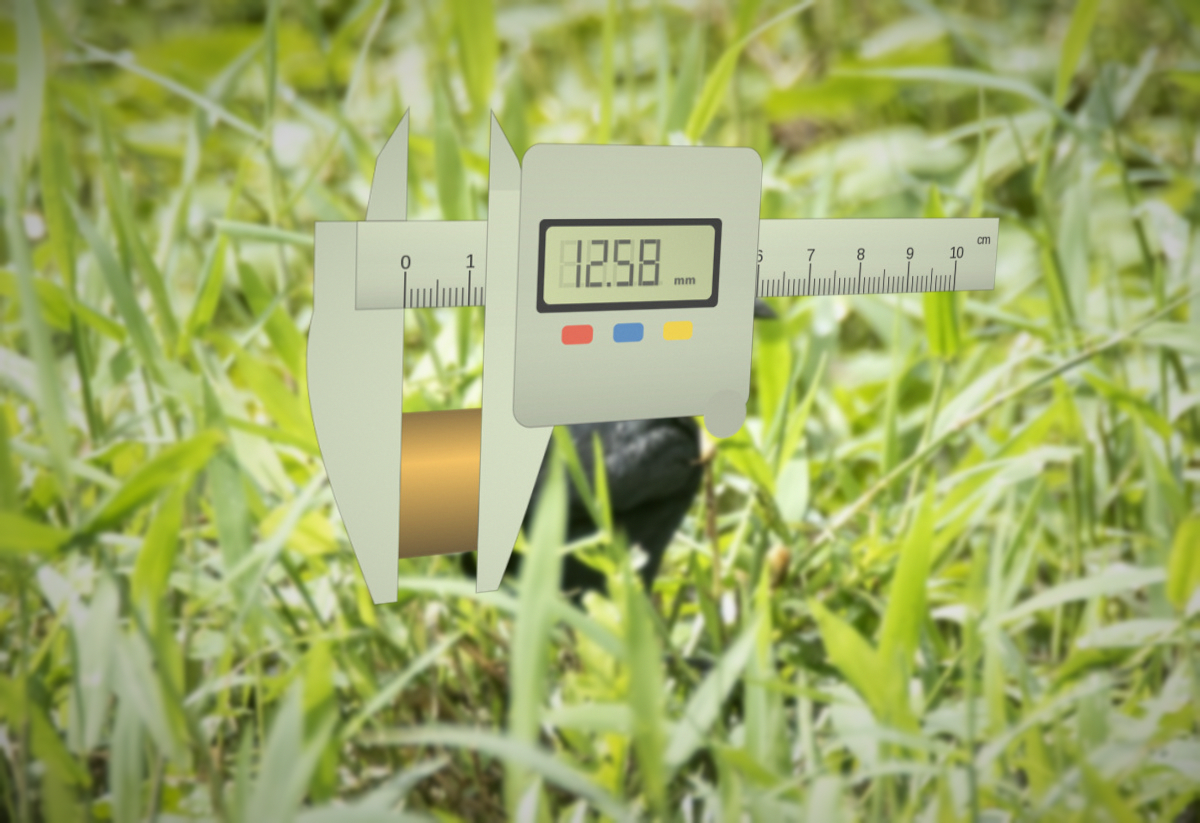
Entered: 12.58 mm
